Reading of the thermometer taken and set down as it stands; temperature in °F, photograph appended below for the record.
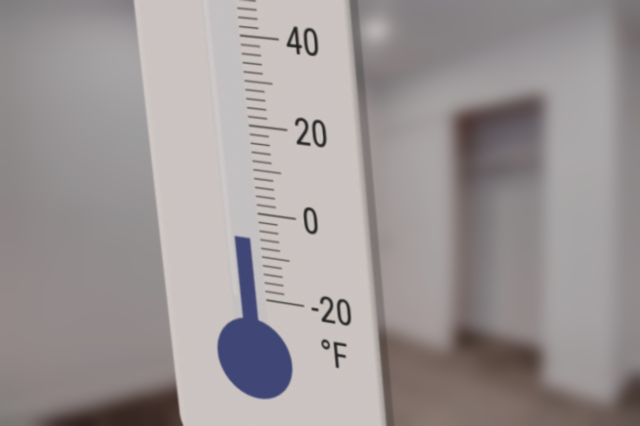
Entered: -6 °F
